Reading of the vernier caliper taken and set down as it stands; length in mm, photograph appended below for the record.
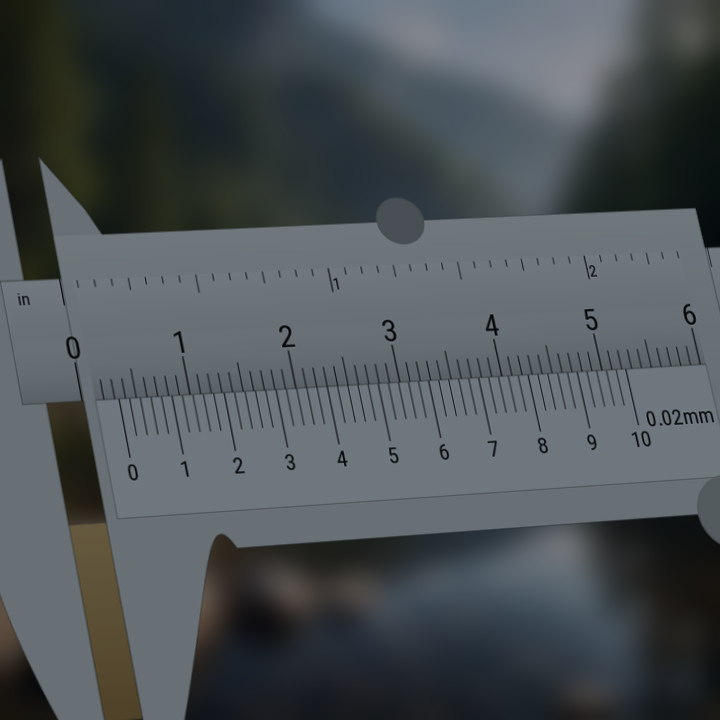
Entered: 3.4 mm
